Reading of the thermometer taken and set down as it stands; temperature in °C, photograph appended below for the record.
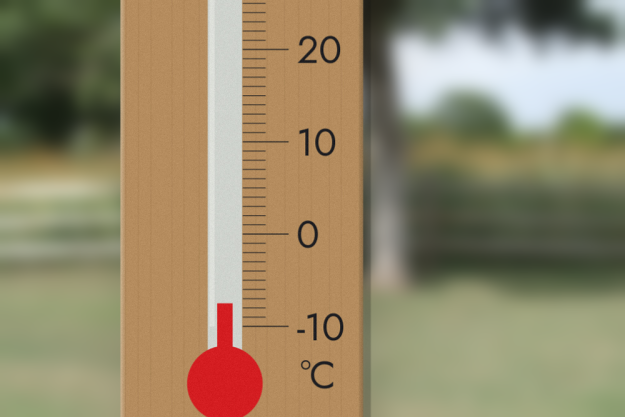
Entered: -7.5 °C
